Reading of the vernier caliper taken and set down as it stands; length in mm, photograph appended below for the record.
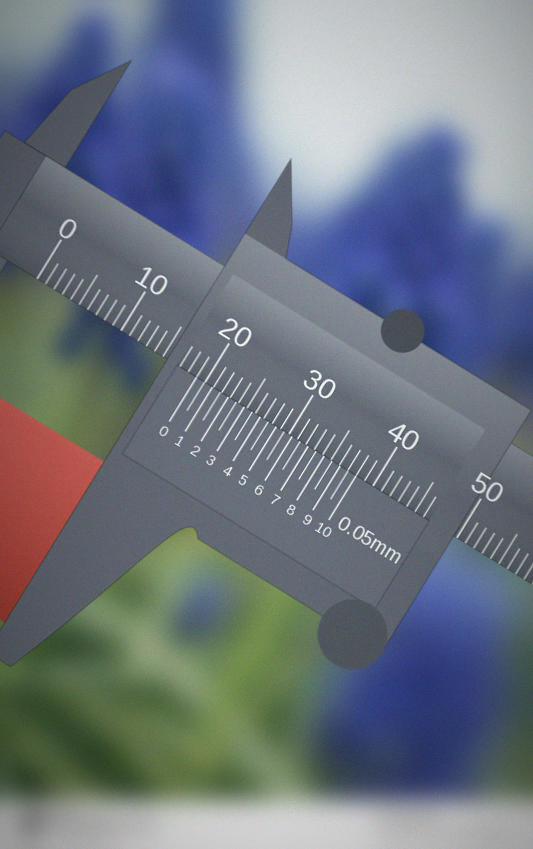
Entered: 19.0 mm
